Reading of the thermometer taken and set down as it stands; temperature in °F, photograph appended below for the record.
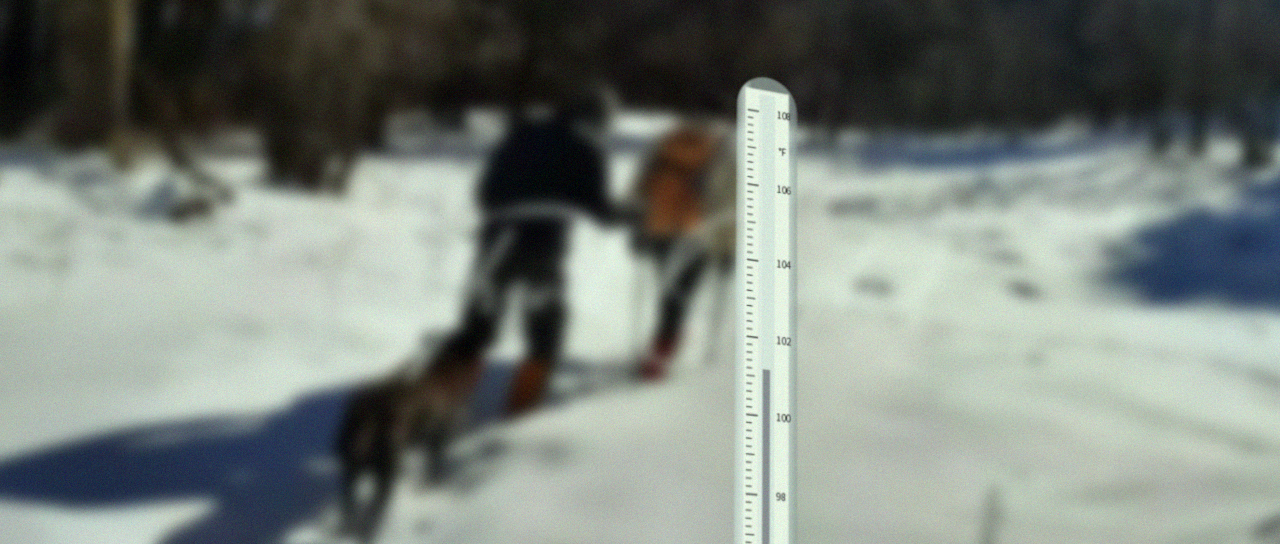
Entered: 101.2 °F
